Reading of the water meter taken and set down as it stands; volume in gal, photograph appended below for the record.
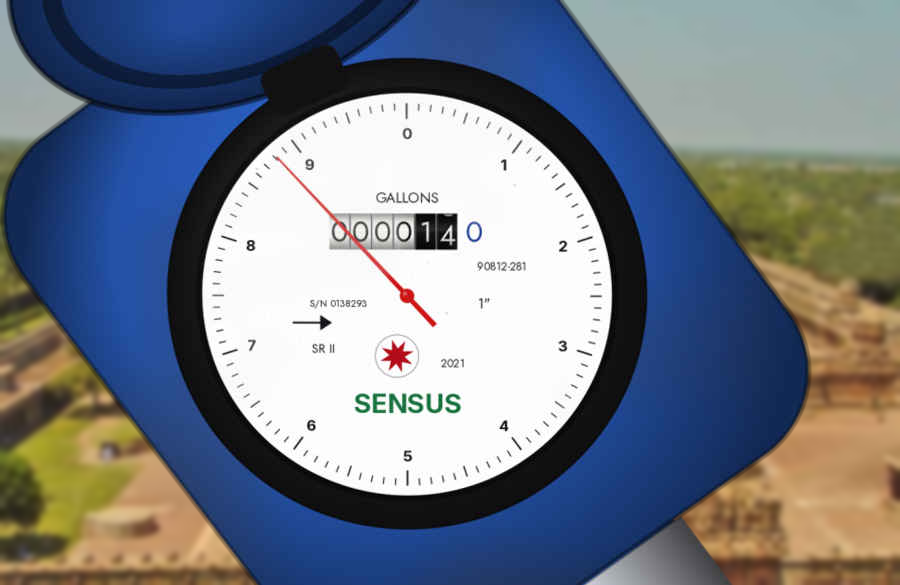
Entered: 138.8 gal
